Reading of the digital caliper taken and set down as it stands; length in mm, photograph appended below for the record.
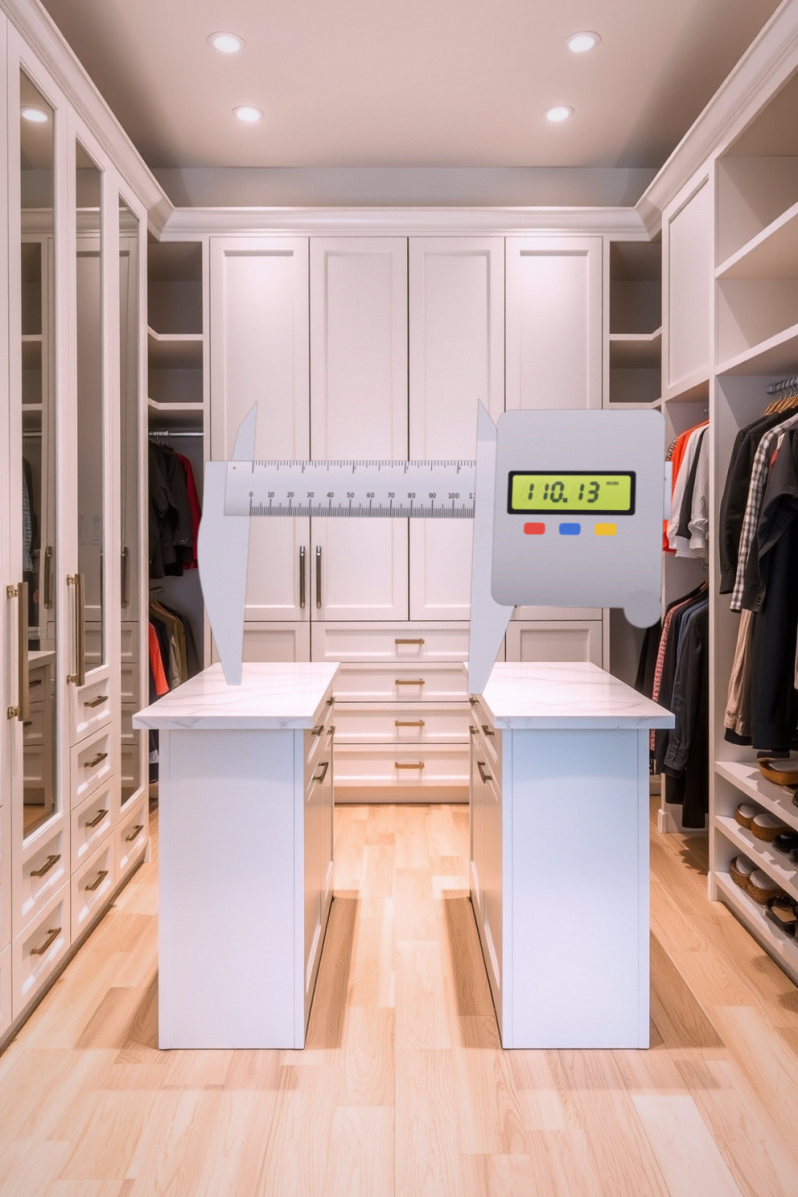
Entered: 110.13 mm
